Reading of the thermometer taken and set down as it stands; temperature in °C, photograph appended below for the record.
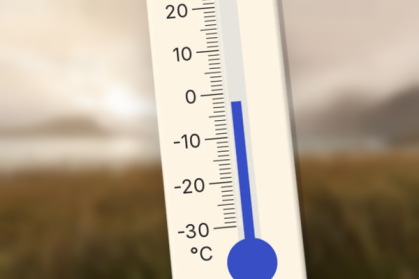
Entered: -2 °C
